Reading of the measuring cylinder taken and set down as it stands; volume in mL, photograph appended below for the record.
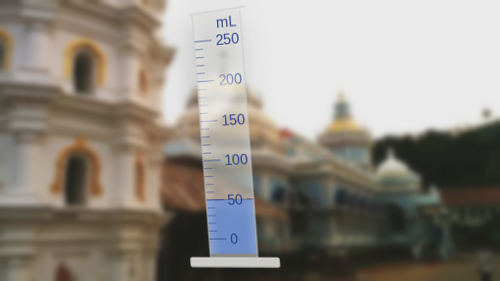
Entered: 50 mL
